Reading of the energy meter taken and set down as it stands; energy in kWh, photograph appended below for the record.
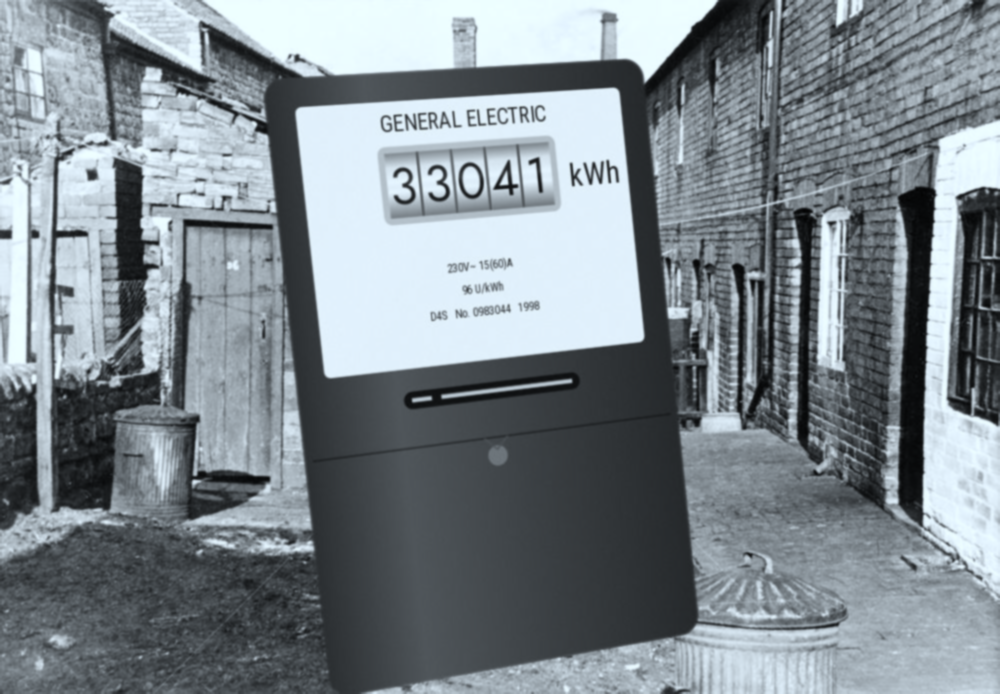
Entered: 33041 kWh
